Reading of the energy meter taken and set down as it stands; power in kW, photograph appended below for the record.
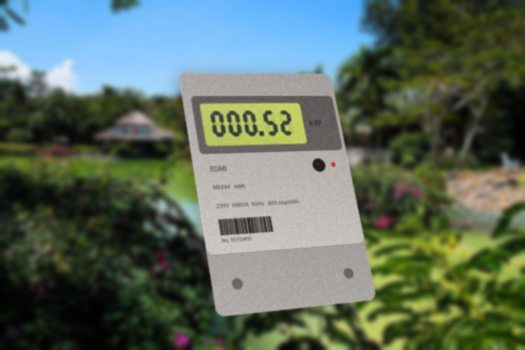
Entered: 0.52 kW
